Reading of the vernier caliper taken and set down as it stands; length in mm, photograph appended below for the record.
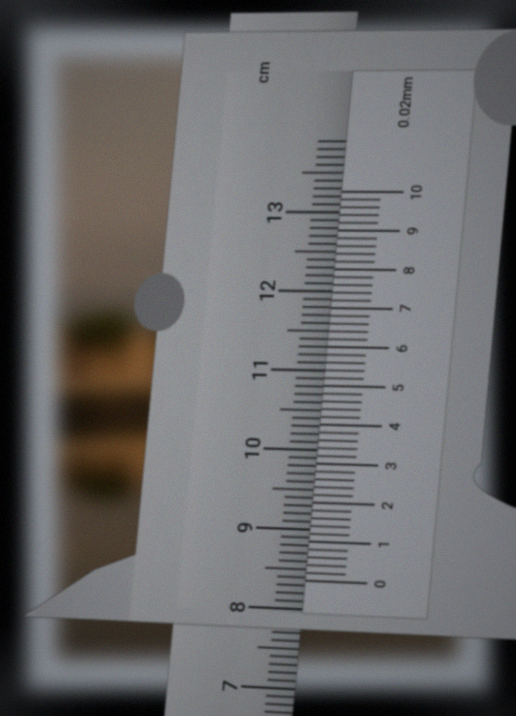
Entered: 83.6 mm
